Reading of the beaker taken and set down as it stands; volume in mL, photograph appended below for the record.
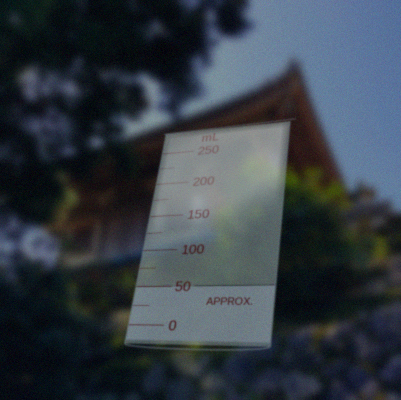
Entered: 50 mL
